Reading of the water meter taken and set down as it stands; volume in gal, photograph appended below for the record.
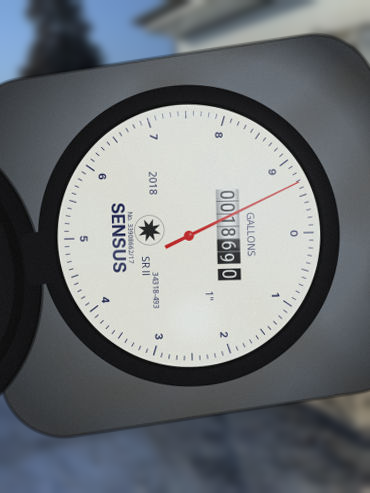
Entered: 18689.3 gal
